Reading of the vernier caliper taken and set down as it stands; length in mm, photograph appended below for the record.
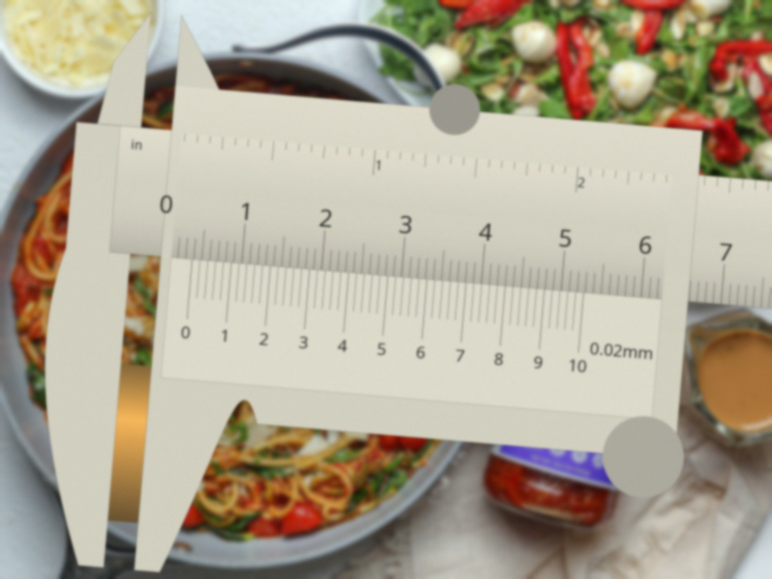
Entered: 3.8 mm
